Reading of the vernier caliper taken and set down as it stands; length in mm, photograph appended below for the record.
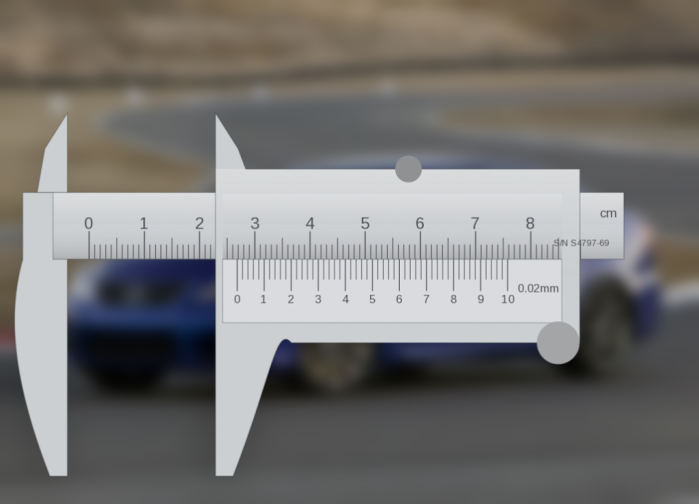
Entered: 26.8 mm
